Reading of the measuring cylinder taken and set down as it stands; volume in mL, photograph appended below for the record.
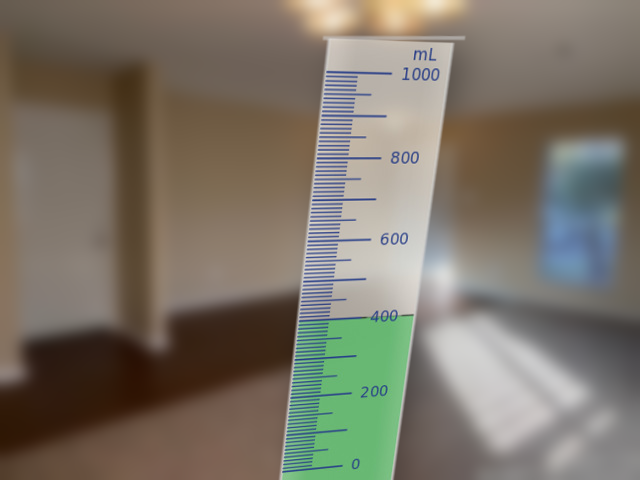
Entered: 400 mL
